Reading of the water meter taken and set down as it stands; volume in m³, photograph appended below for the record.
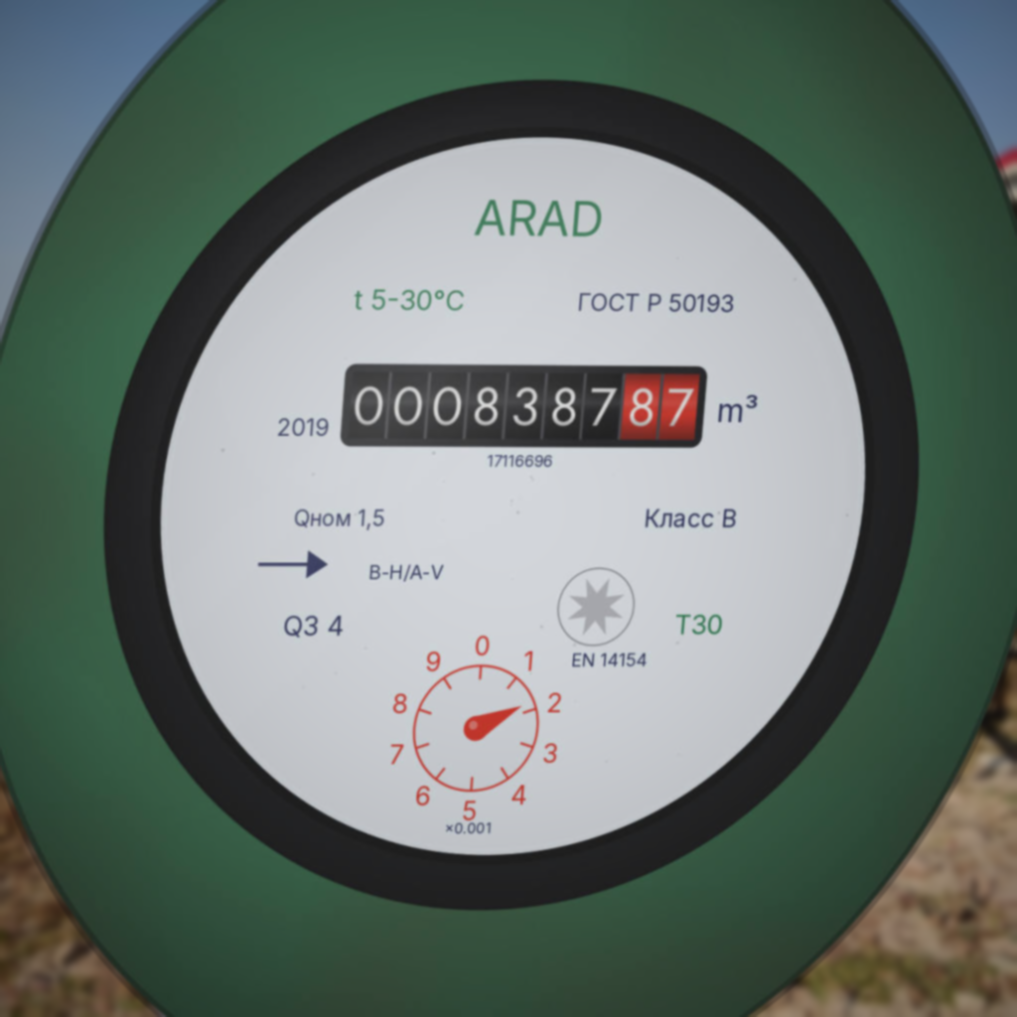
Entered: 8387.871 m³
